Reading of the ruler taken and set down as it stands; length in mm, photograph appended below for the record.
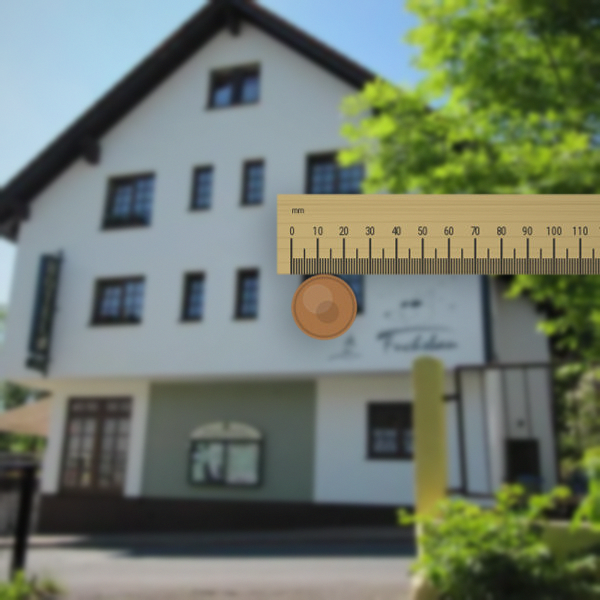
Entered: 25 mm
